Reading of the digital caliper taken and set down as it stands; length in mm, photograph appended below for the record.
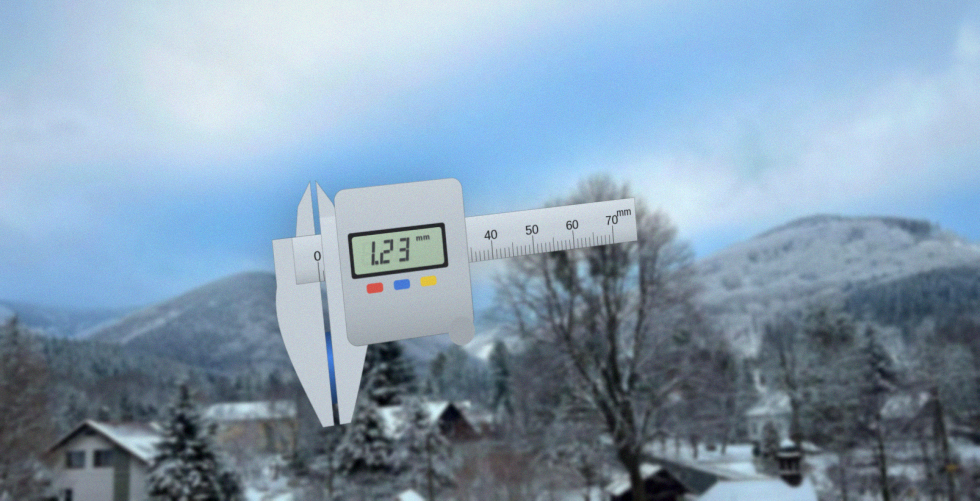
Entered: 1.23 mm
